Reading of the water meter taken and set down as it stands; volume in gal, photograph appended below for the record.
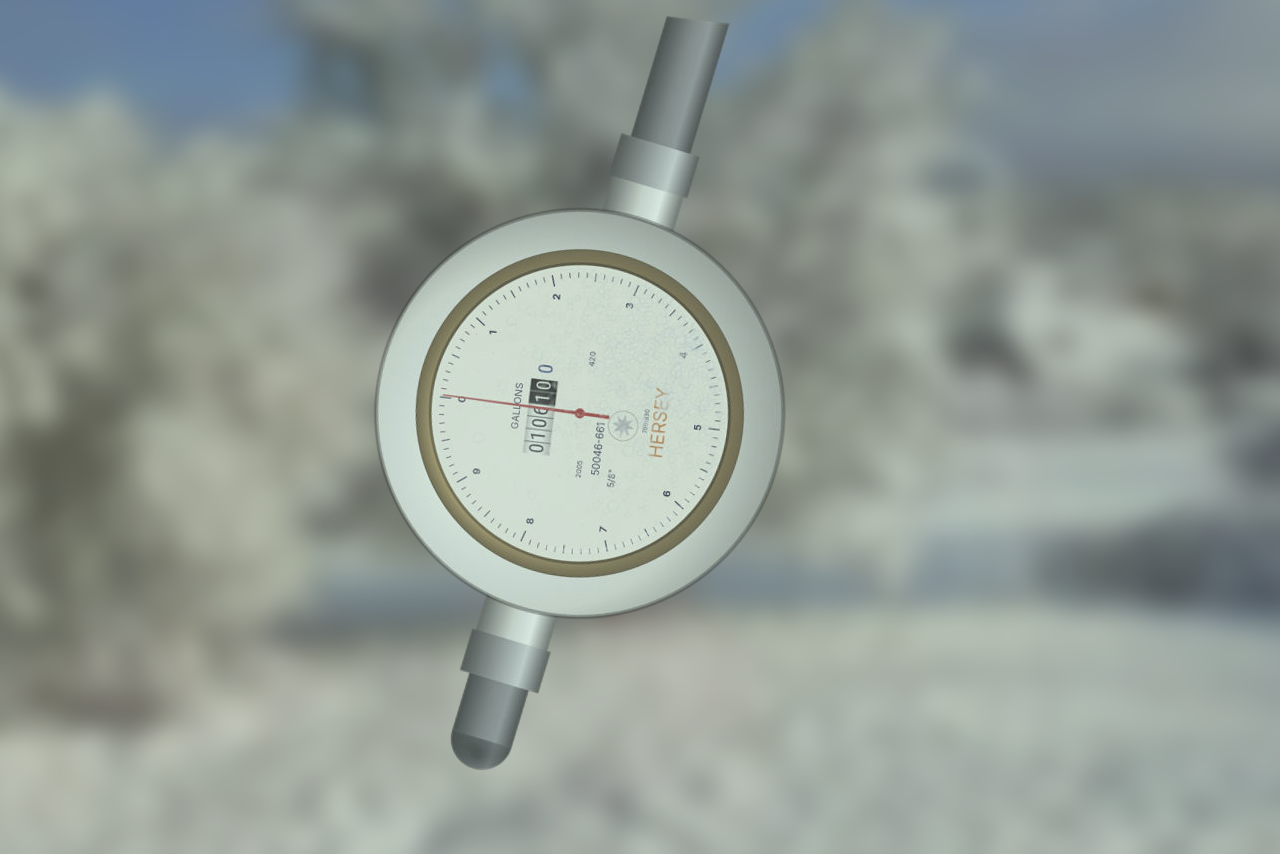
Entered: 106100.0 gal
